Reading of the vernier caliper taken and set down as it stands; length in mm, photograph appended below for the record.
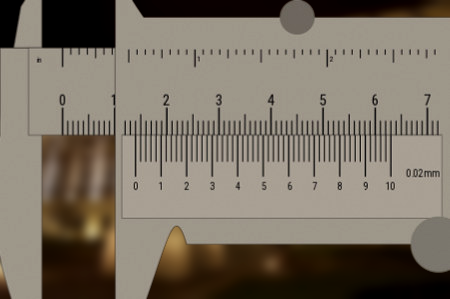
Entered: 14.0 mm
